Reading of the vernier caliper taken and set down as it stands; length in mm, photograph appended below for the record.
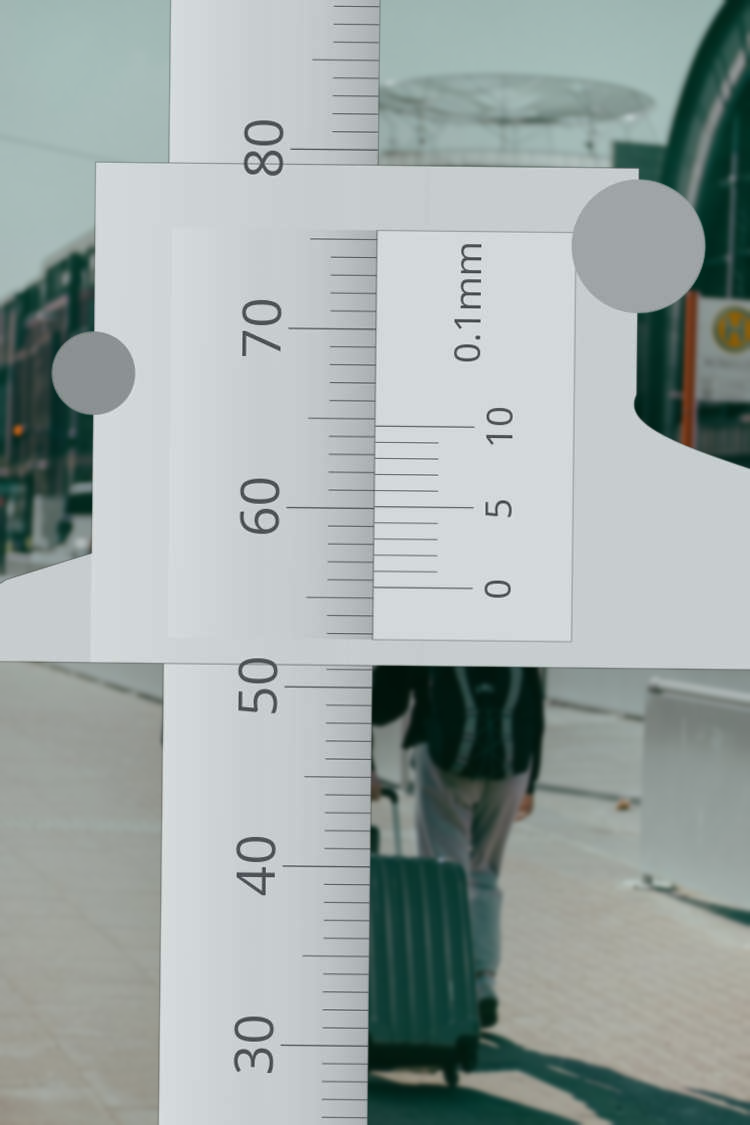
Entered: 55.6 mm
